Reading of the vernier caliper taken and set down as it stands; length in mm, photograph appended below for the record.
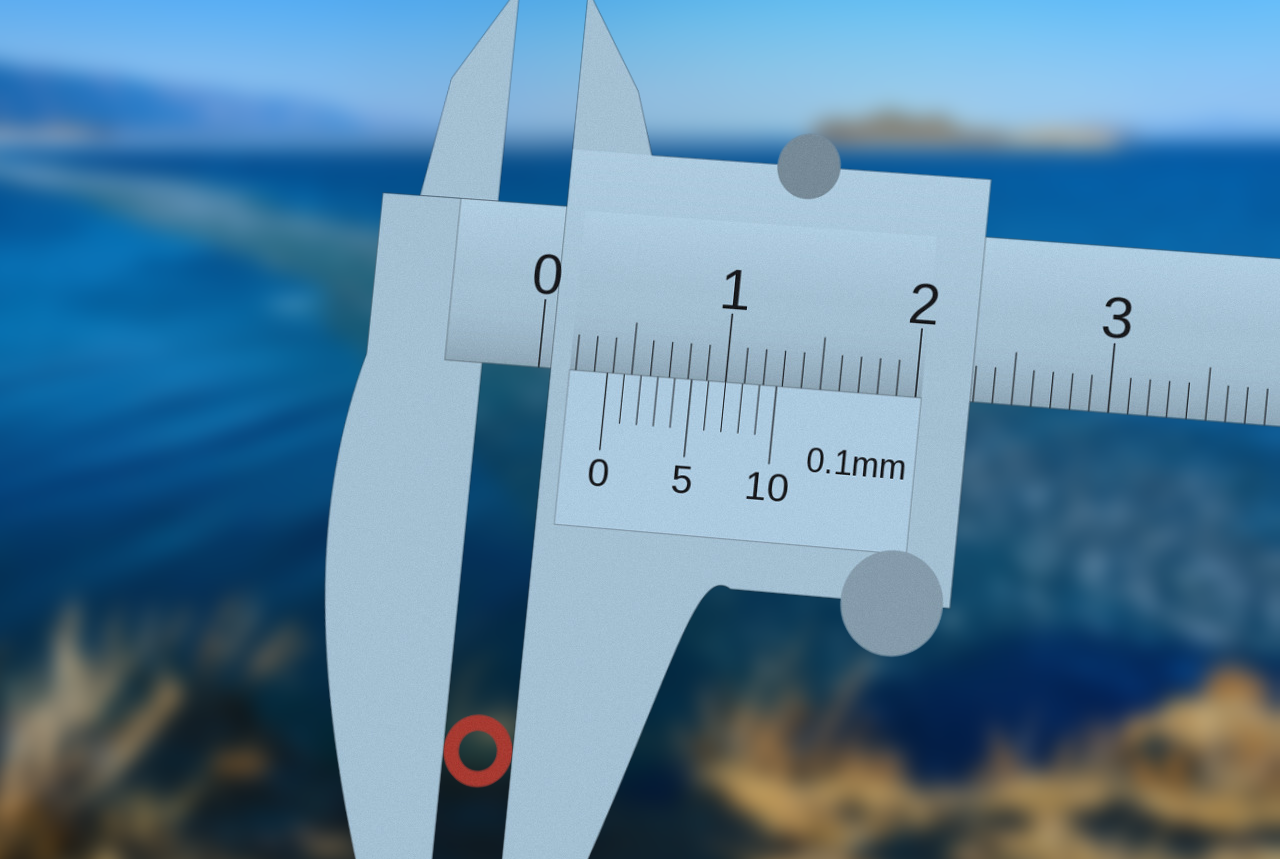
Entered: 3.7 mm
